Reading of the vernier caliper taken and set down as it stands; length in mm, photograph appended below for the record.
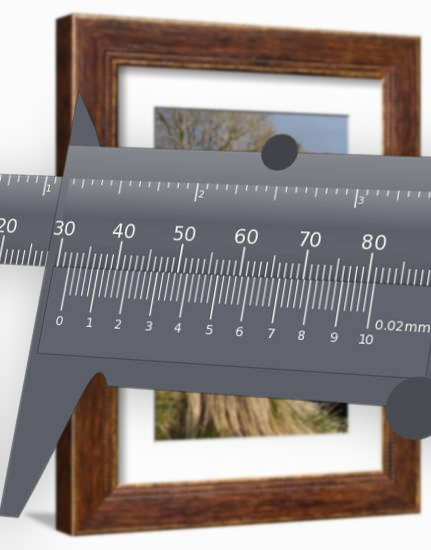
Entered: 32.0 mm
